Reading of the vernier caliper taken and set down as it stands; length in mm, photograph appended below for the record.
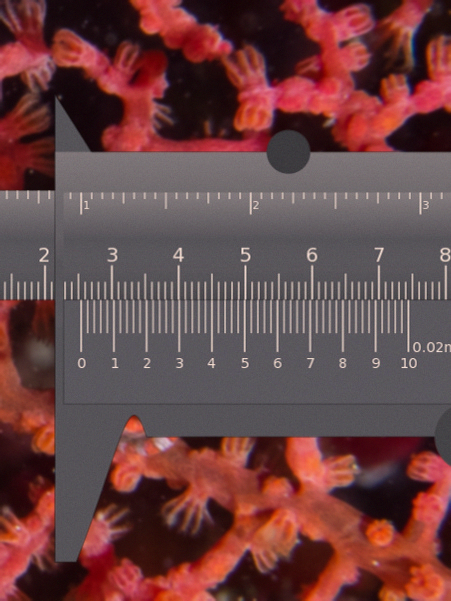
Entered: 25.4 mm
